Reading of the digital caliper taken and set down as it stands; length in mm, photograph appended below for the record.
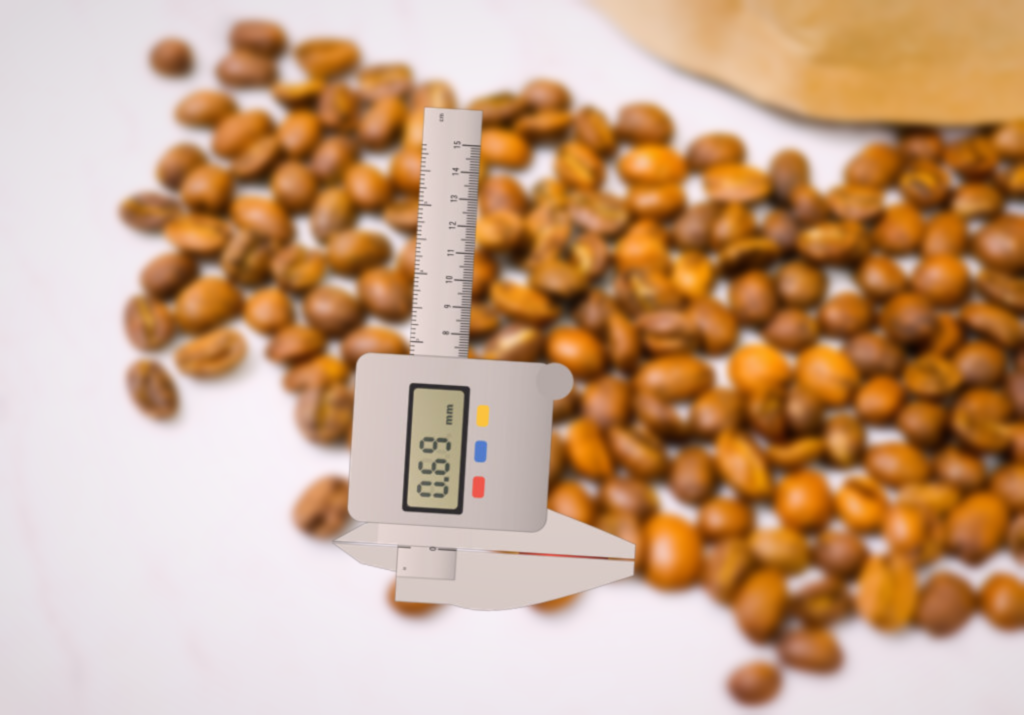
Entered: 0.69 mm
